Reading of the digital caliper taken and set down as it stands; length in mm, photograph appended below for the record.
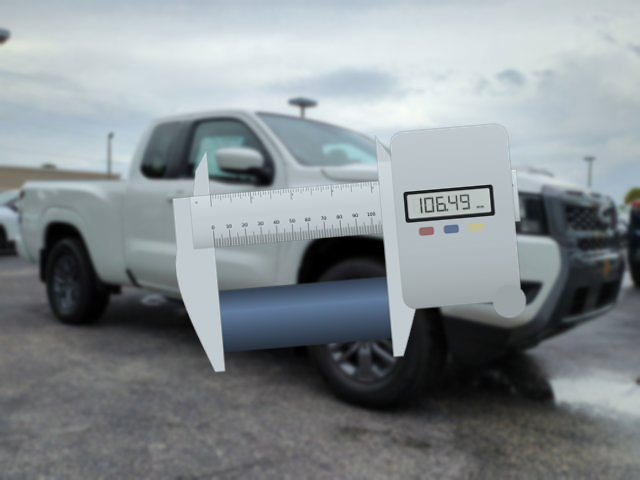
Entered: 106.49 mm
